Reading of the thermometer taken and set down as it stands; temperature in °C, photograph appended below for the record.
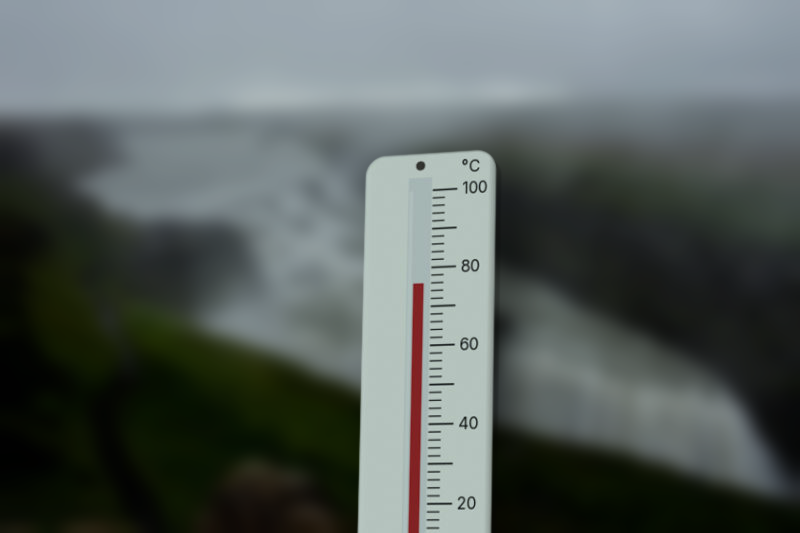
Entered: 76 °C
